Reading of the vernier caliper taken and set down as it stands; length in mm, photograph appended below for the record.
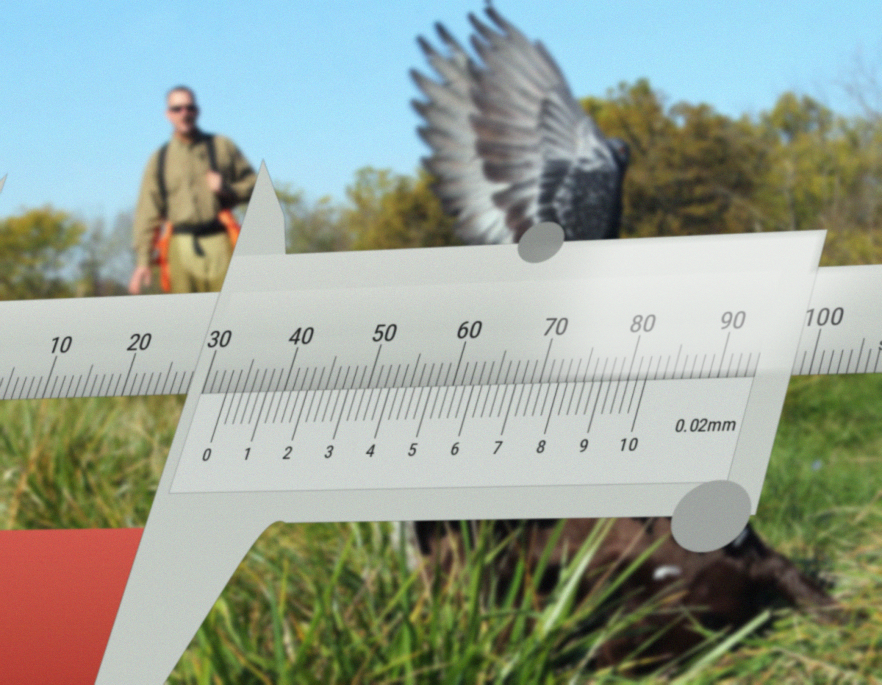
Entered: 33.0 mm
